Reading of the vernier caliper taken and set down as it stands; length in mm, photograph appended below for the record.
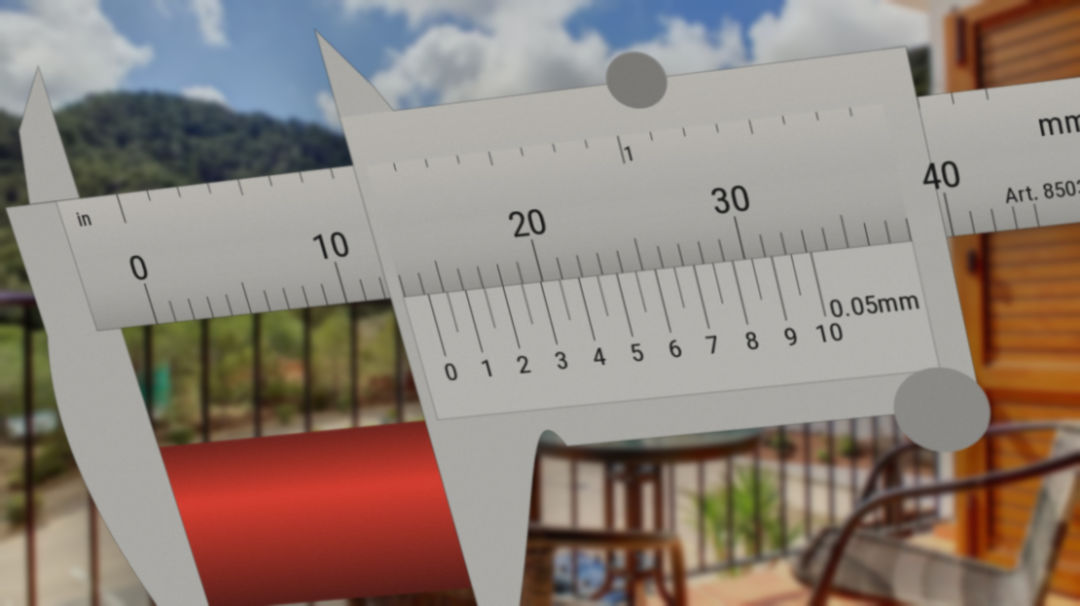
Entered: 14.2 mm
